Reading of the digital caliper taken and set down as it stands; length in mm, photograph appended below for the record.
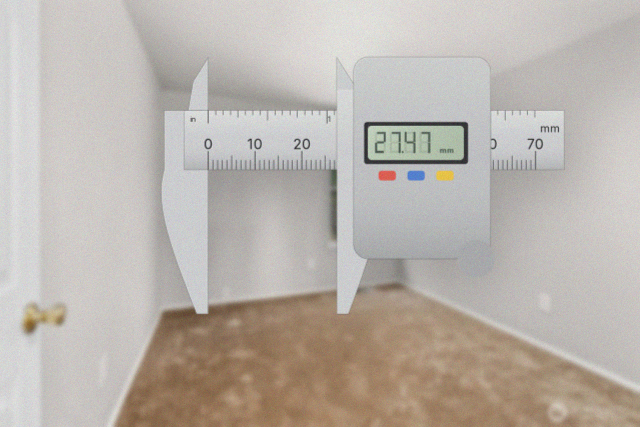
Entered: 27.47 mm
